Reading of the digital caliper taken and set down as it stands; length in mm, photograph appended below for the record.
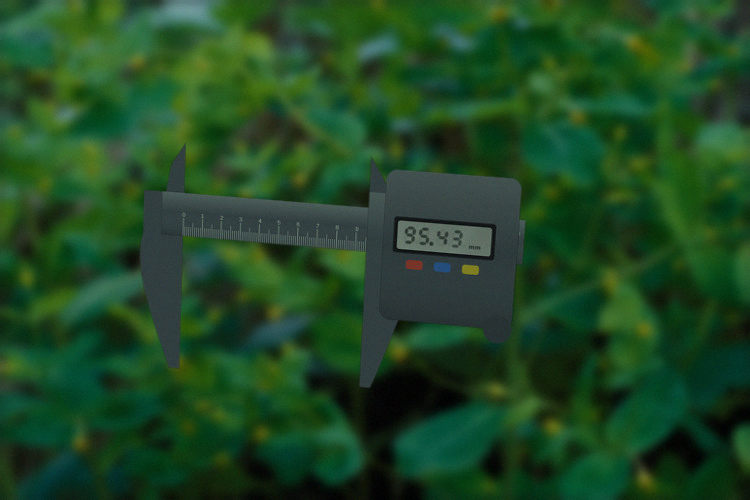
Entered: 95.43 mm
